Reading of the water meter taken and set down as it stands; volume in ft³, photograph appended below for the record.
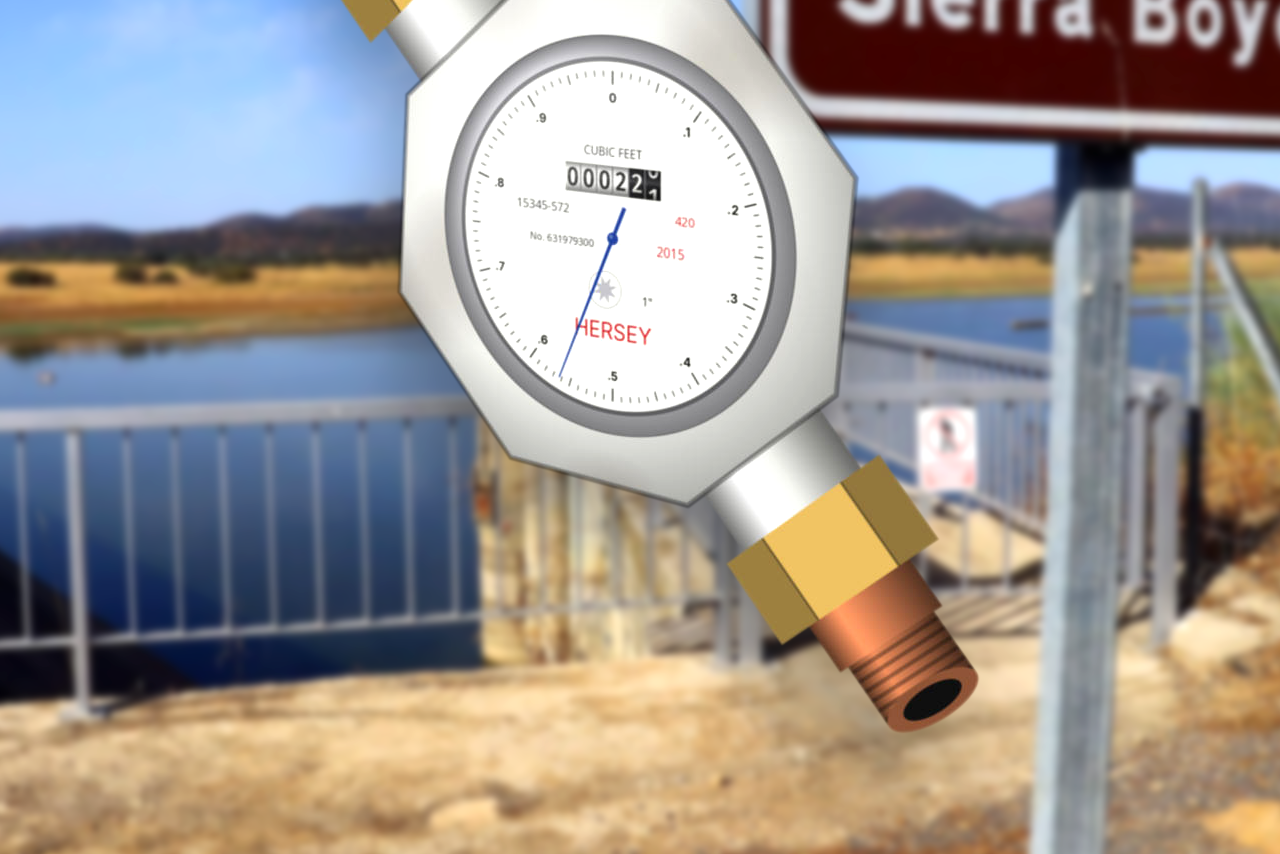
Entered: 220.56 ft³
